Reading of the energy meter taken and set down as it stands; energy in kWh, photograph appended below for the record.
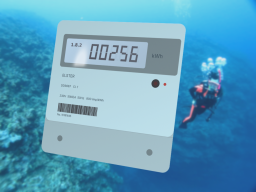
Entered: 256 kWh
